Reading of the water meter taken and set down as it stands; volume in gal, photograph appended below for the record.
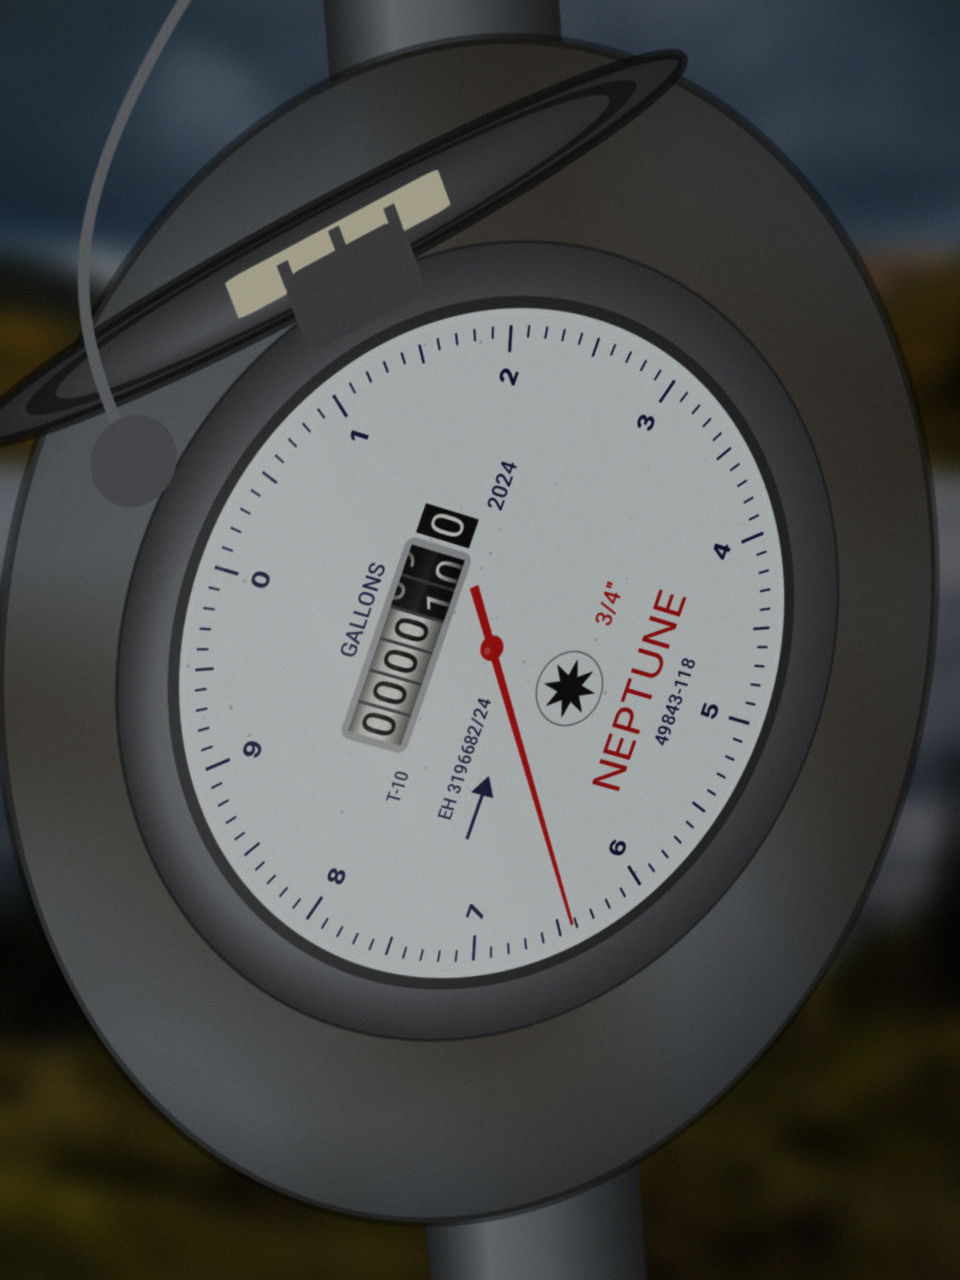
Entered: 96.4 gal
